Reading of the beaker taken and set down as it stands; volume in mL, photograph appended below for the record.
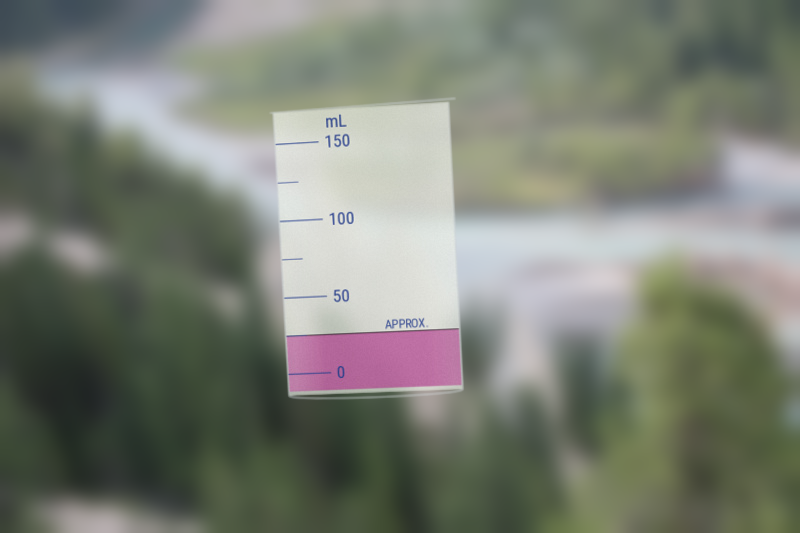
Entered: 25 mL
